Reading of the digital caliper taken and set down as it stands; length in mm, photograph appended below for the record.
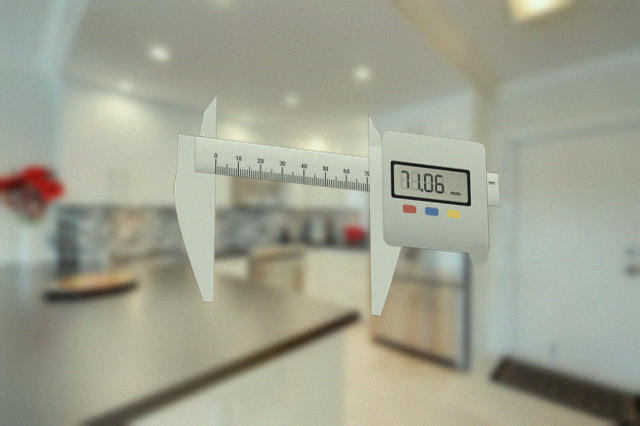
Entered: 71.06 mm
